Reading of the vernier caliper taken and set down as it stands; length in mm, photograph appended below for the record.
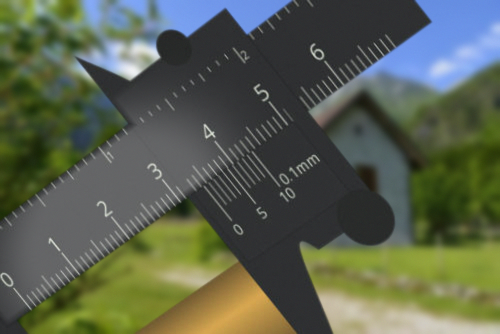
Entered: 34.4 mm
